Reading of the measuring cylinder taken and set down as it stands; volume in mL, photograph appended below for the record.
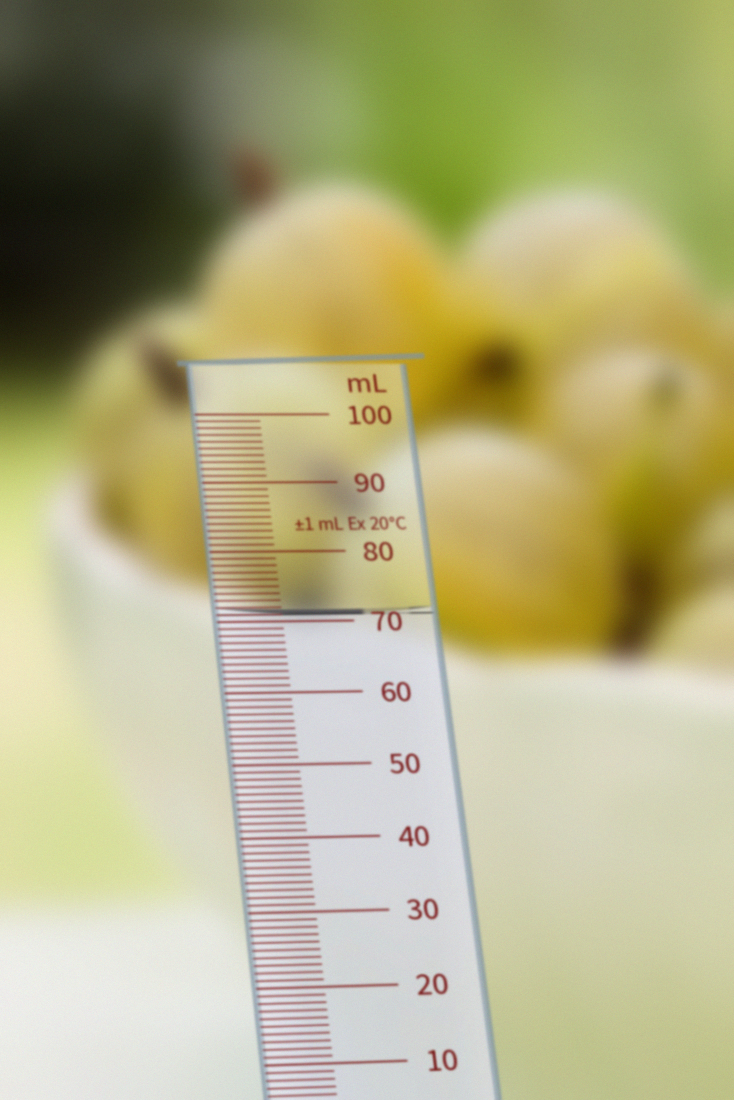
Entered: 71 mL
